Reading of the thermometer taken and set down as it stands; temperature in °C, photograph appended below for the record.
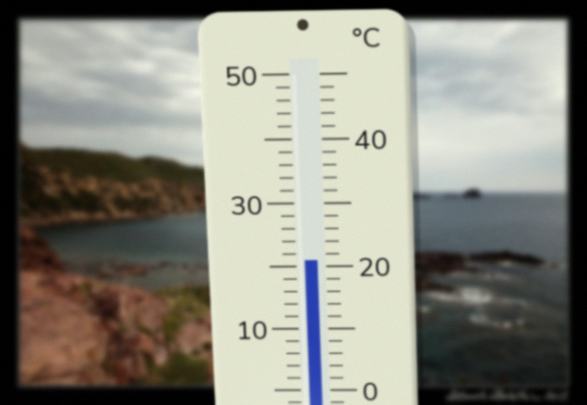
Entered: 21 °C
